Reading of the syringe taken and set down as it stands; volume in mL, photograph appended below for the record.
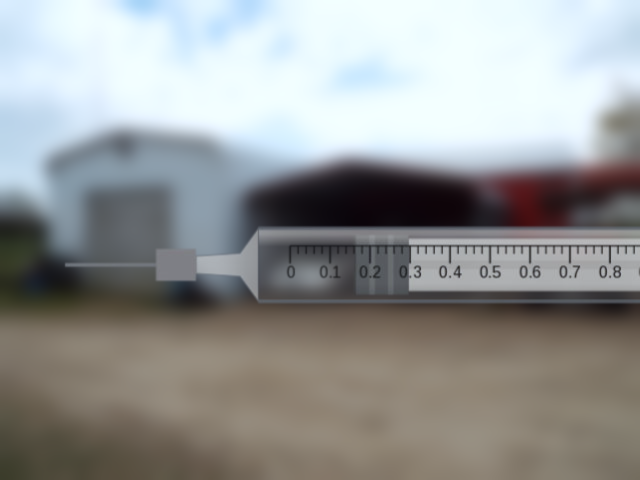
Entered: 0.16 mL
